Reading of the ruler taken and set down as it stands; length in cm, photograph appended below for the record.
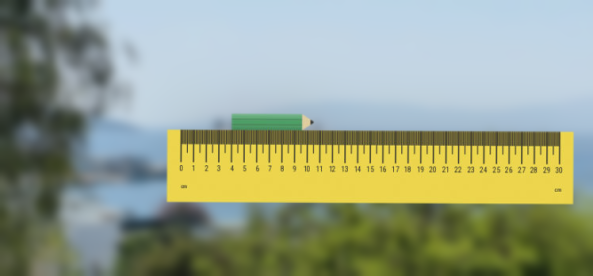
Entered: 6.5 cm
